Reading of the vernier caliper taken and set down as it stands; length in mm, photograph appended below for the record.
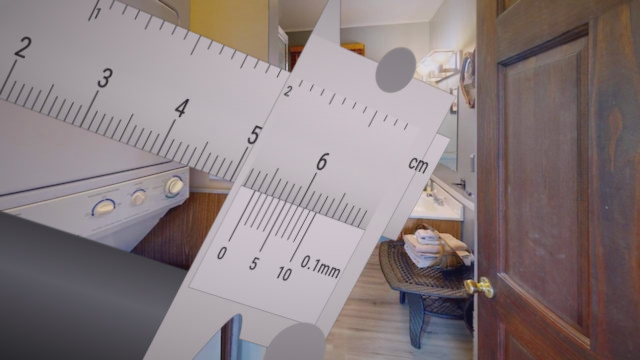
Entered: 53.6 mm
